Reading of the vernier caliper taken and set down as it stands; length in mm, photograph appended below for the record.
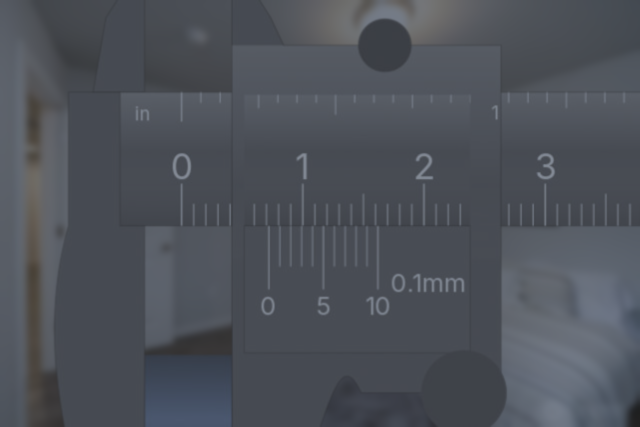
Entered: 7.2 mm
